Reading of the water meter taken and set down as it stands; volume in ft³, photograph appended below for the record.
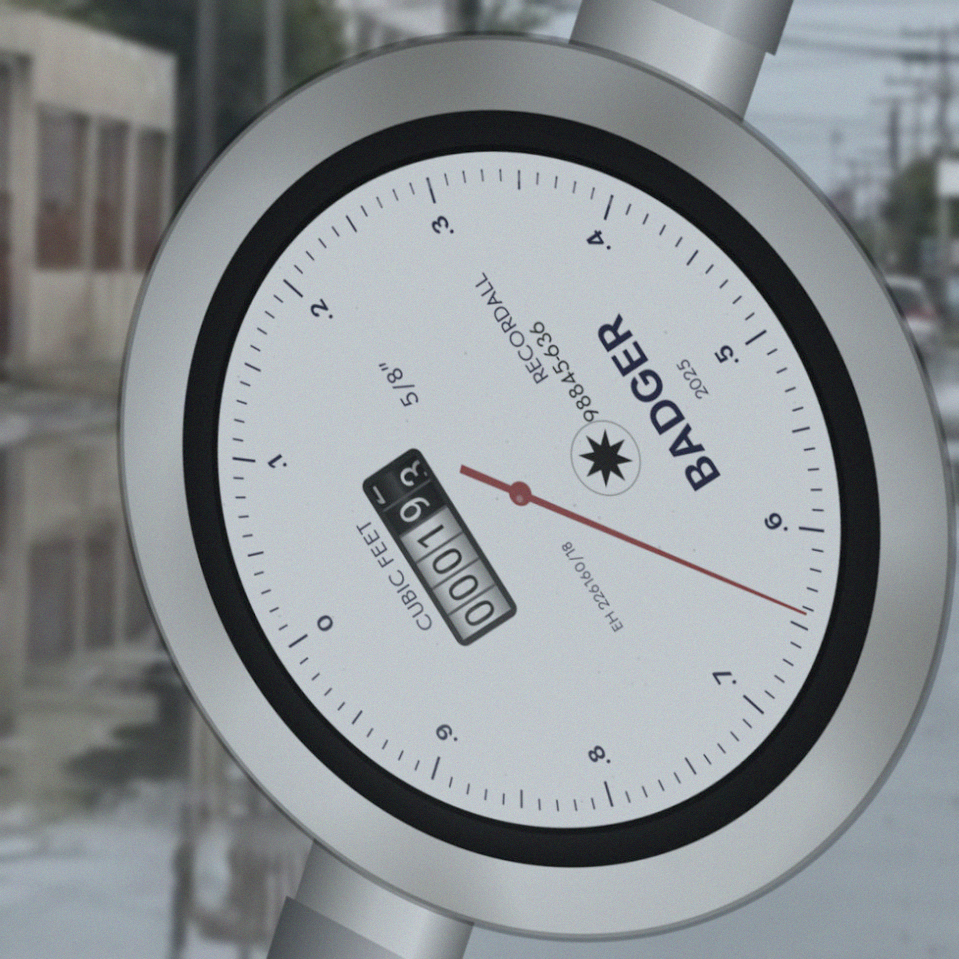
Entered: 192.64 ft³
